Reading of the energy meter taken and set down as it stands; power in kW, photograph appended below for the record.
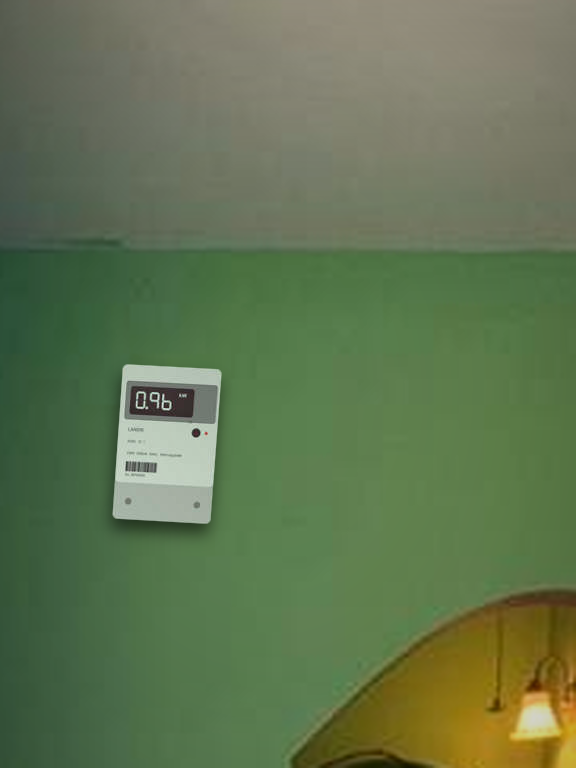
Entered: 0.96 kW
